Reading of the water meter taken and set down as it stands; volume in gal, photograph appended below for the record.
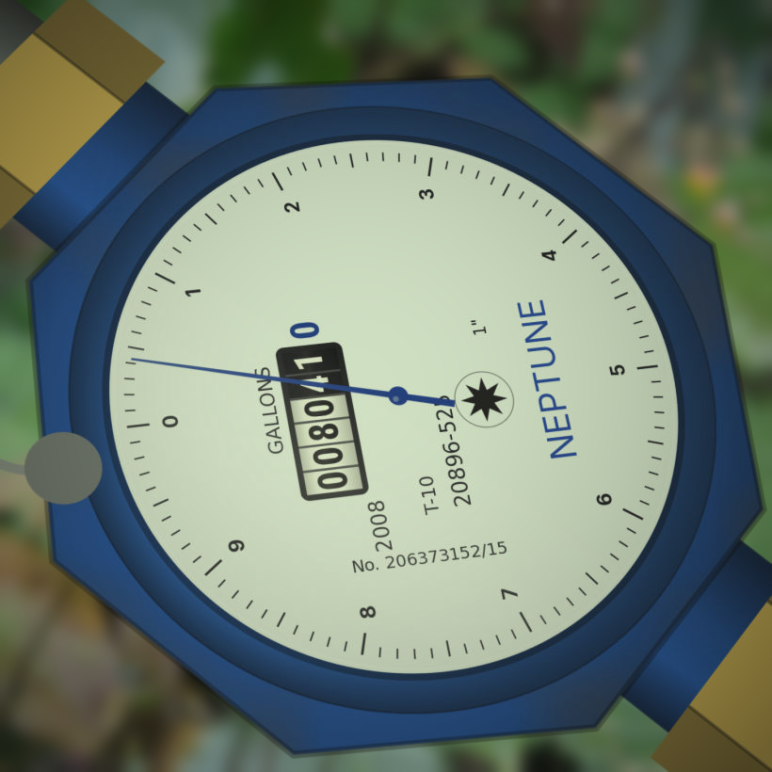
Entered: 80410.4 gal
